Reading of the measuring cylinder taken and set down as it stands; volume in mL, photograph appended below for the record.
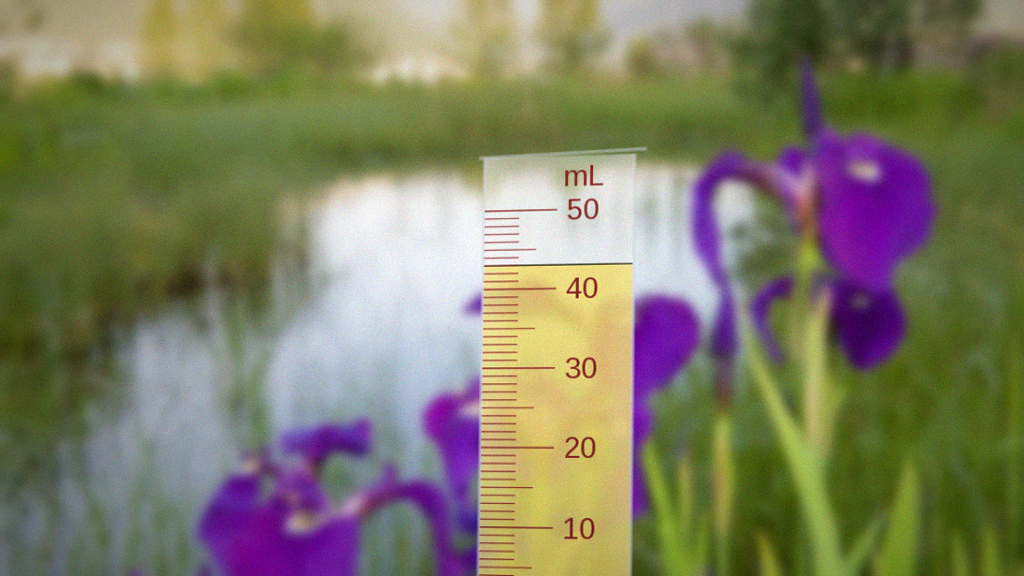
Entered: 43 mL
